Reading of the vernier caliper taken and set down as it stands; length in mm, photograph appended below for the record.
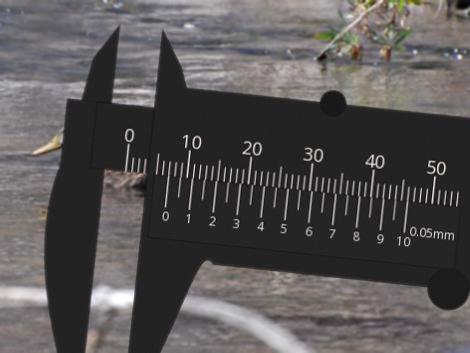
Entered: 7.0 mm
